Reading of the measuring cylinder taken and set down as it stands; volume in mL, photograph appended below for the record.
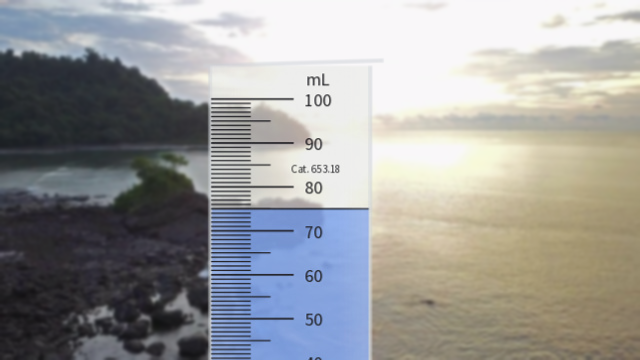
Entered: 75 mL
